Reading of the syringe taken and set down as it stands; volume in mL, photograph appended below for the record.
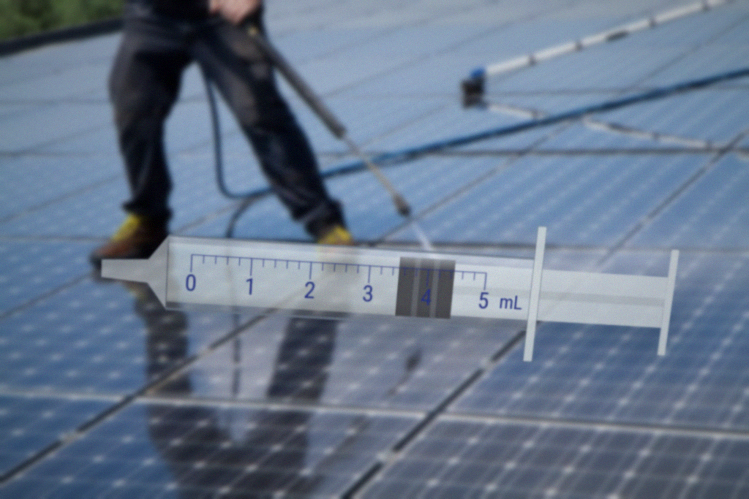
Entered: 3.5 mL
